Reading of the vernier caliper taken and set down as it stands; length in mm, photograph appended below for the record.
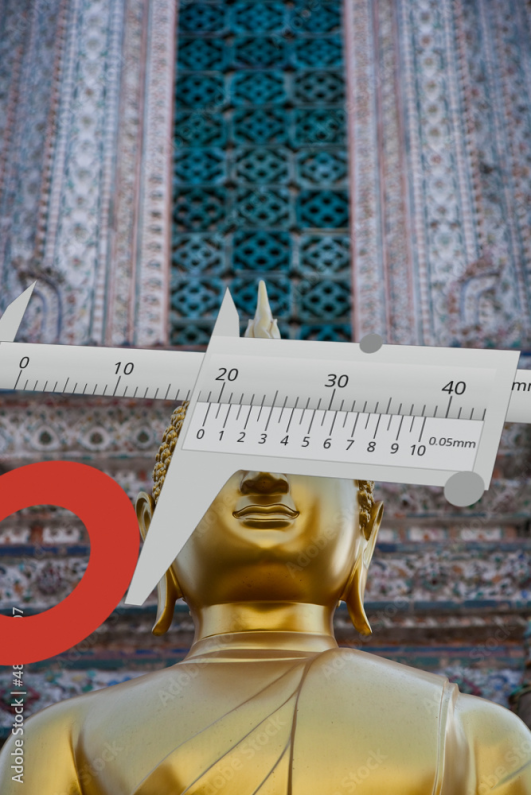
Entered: 19.3 mm
